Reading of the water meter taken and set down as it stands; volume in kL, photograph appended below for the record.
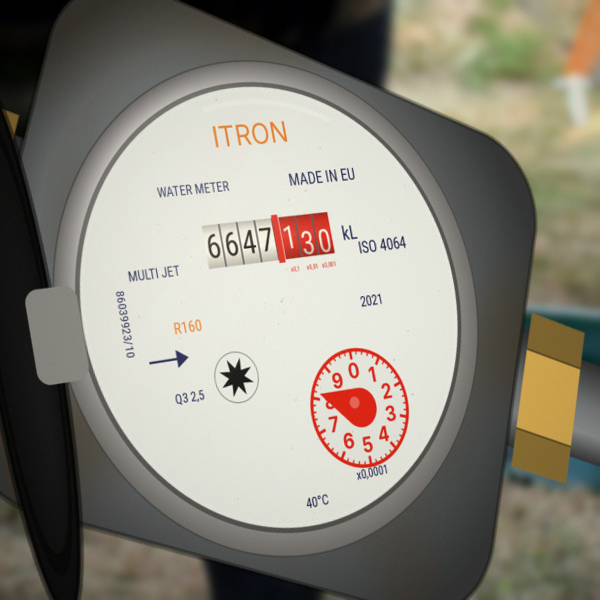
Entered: 6647.1298 kL
